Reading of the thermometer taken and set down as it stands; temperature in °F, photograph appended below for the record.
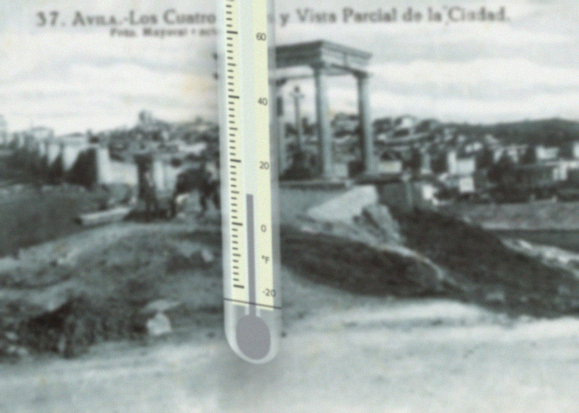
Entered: 10 °F
